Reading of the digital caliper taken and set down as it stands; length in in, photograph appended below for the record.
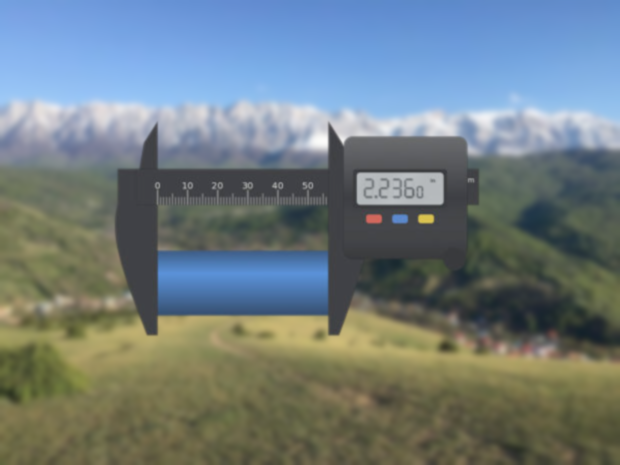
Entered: 2.2360 in
